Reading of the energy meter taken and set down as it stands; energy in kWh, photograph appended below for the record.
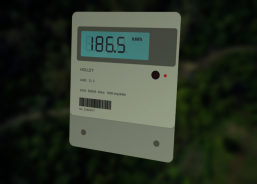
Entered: 186.5 kWh
